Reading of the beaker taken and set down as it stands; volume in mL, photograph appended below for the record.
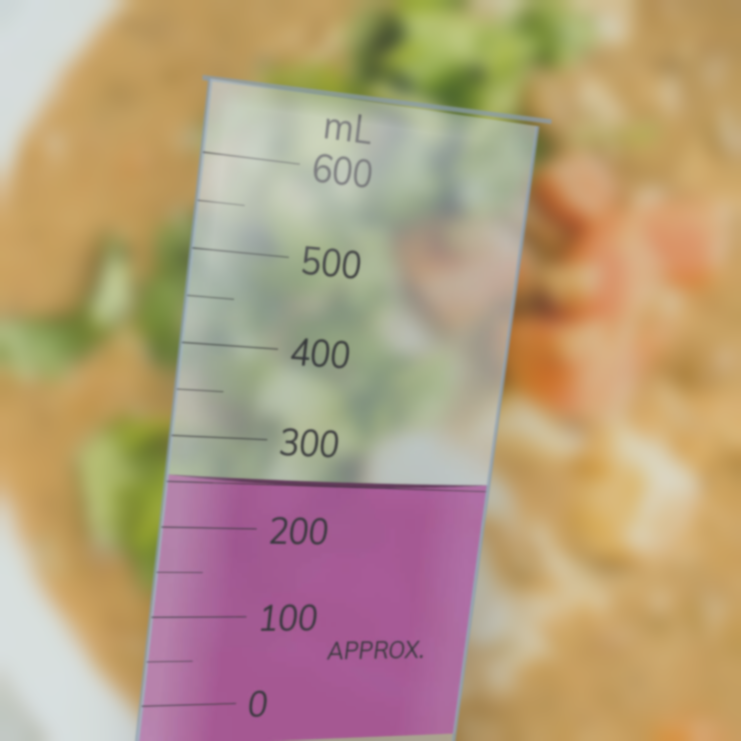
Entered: 250 mL
